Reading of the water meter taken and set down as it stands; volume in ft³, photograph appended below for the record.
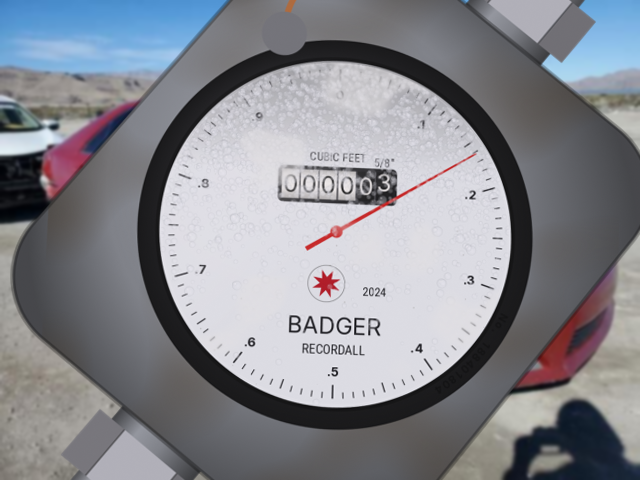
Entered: 3.16 ft³
